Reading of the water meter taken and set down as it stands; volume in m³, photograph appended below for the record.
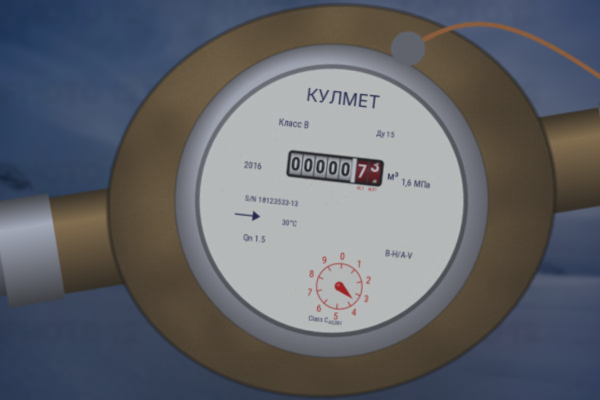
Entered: 0.733 m³
